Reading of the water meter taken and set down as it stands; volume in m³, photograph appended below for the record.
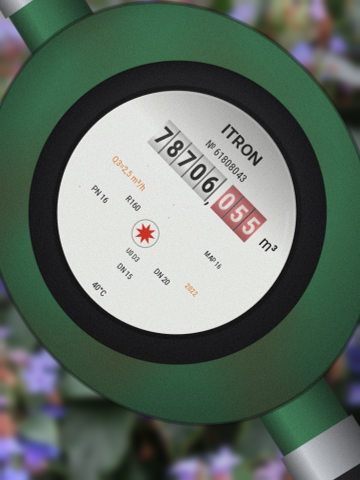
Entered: 78706.055 m³
